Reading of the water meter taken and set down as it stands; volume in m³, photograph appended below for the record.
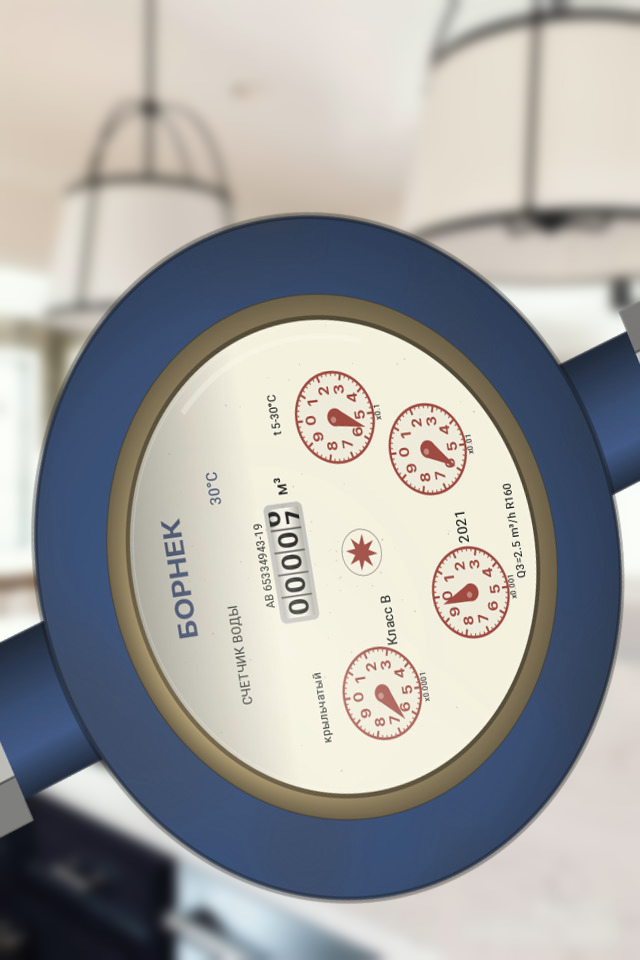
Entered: 6.5596 m³
